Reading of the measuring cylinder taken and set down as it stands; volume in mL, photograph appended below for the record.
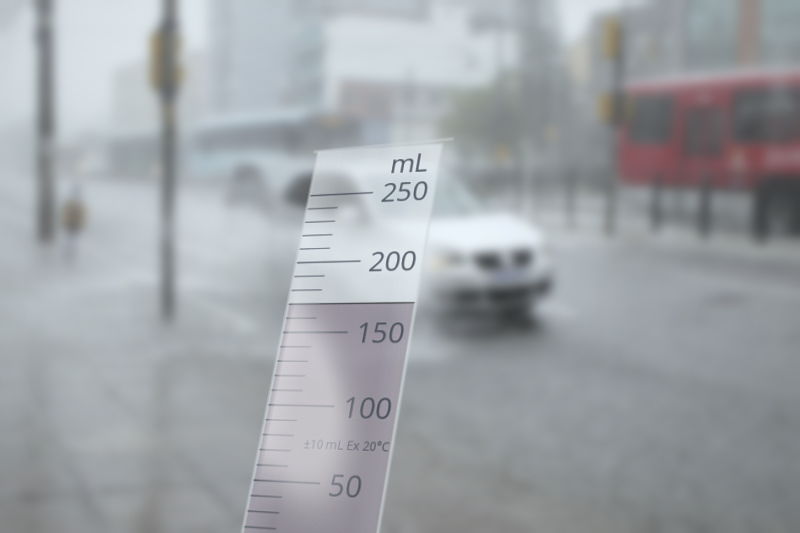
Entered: 170 mL
